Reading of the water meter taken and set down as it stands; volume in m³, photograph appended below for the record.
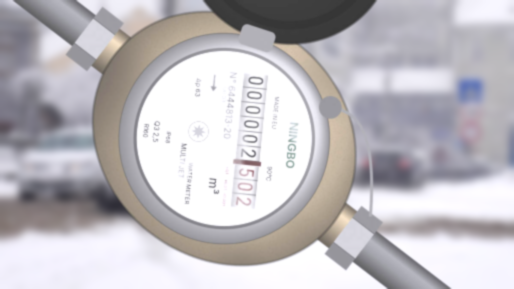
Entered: 2.502 m³
